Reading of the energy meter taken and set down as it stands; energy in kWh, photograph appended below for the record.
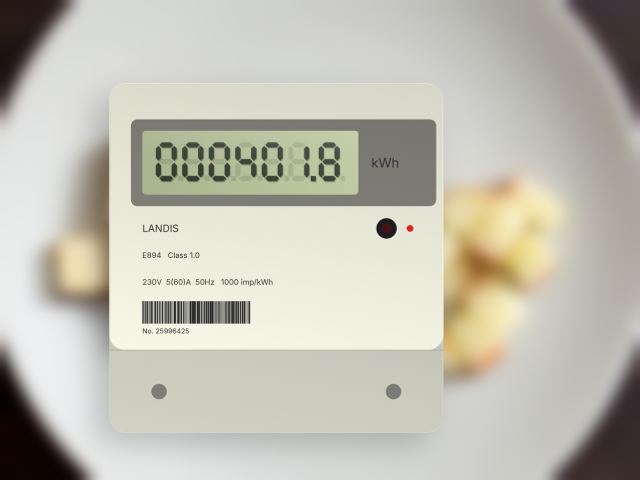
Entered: 401.8 kWh
